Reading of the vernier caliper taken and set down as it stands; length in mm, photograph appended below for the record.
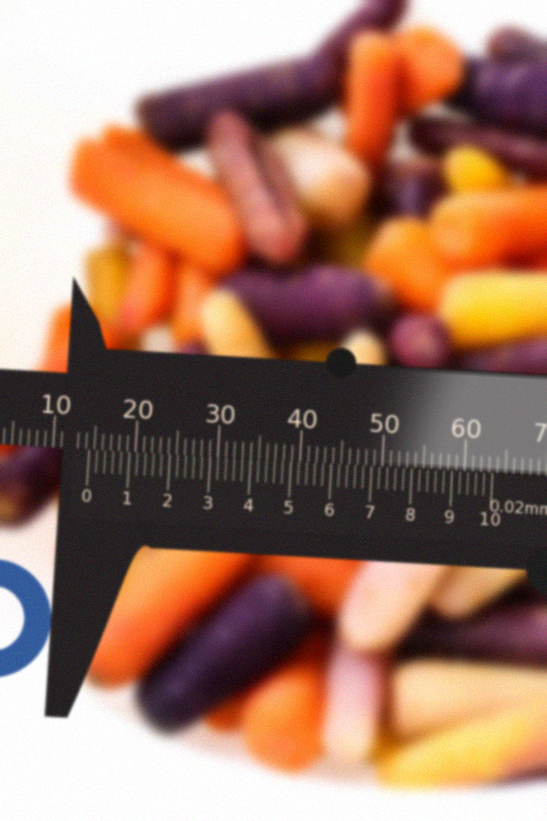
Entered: 14.4 mm
